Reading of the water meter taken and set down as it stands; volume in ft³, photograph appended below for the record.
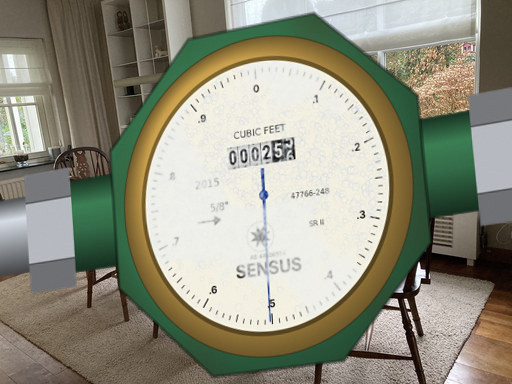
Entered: 255.50 ft³
